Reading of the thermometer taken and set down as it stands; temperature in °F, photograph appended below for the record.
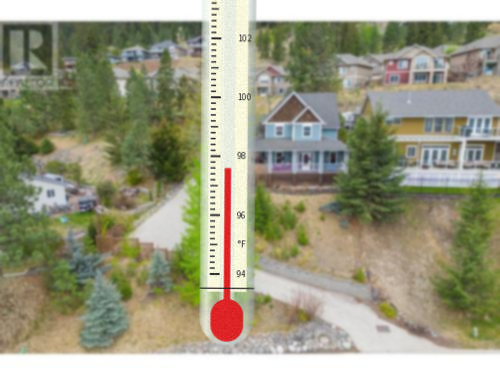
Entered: 97.6 °F
